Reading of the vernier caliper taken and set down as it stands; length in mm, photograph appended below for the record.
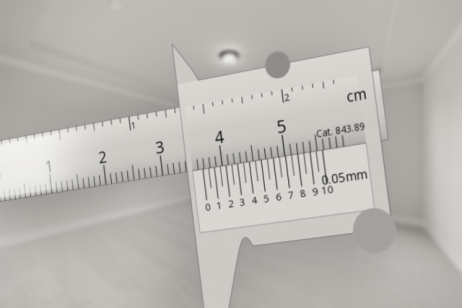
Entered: 36.8 mm
